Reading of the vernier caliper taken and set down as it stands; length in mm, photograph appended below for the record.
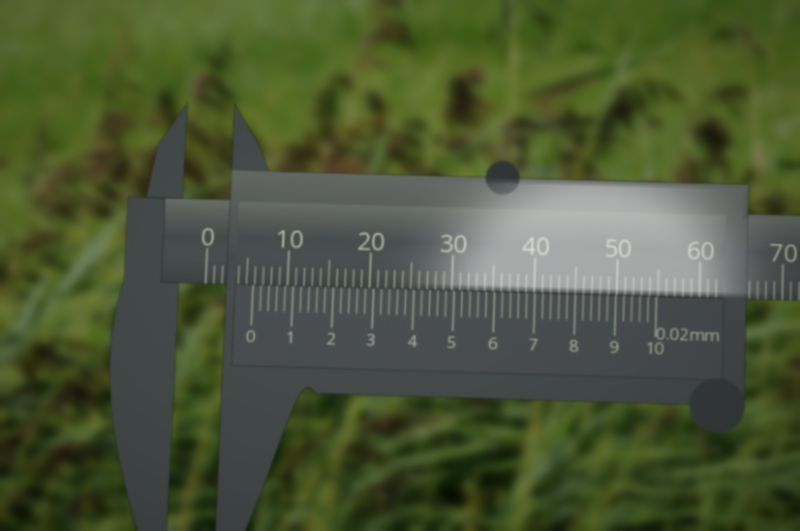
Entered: 5.8 mm
